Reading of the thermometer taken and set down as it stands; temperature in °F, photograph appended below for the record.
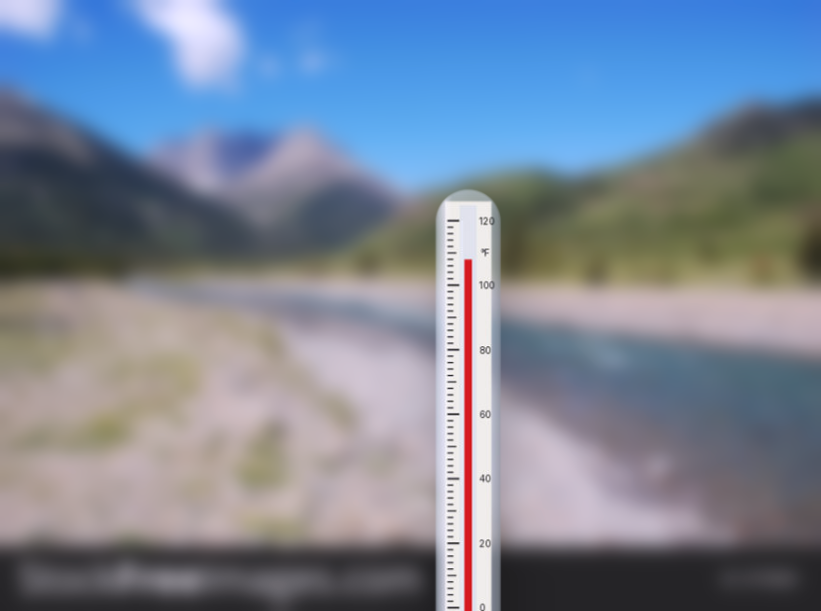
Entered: 108 °F
